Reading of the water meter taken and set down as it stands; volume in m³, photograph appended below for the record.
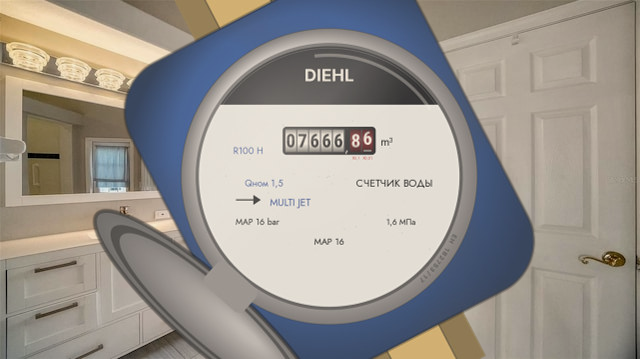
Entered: 7666.86 m³
